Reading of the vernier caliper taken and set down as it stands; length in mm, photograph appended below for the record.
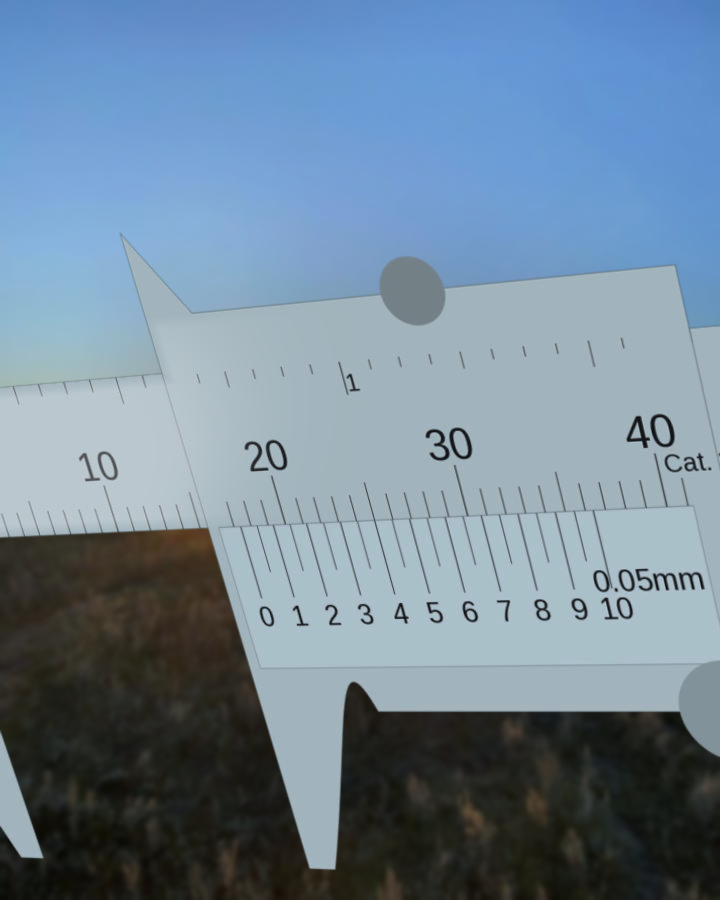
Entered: 17.4 mm
